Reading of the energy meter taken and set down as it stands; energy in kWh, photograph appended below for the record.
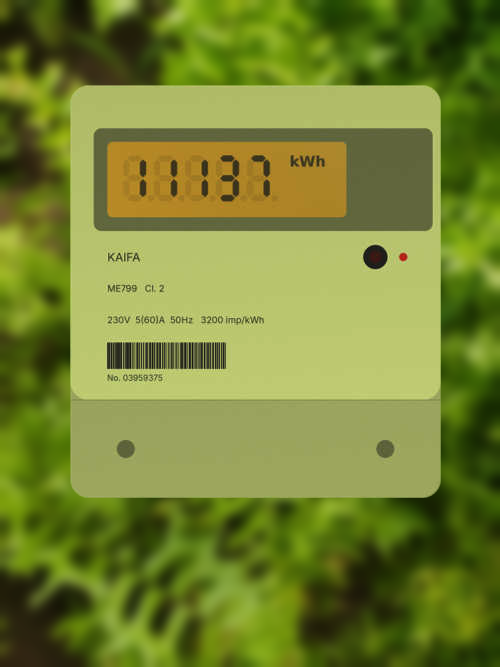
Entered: 11137 kWh
